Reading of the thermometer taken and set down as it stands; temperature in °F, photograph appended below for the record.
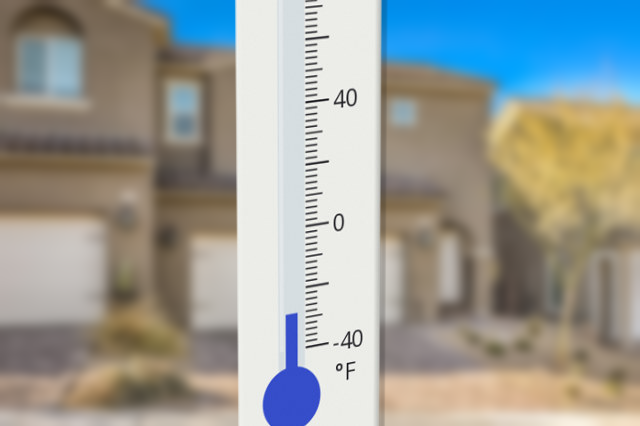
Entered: -28 °F
